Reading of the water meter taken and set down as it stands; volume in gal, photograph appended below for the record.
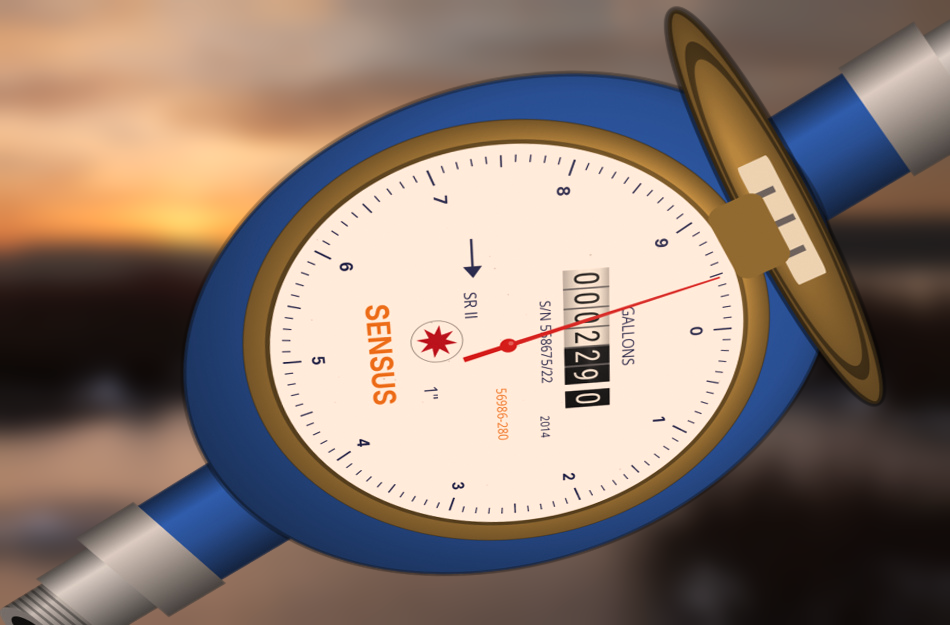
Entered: 2289.5 gal
